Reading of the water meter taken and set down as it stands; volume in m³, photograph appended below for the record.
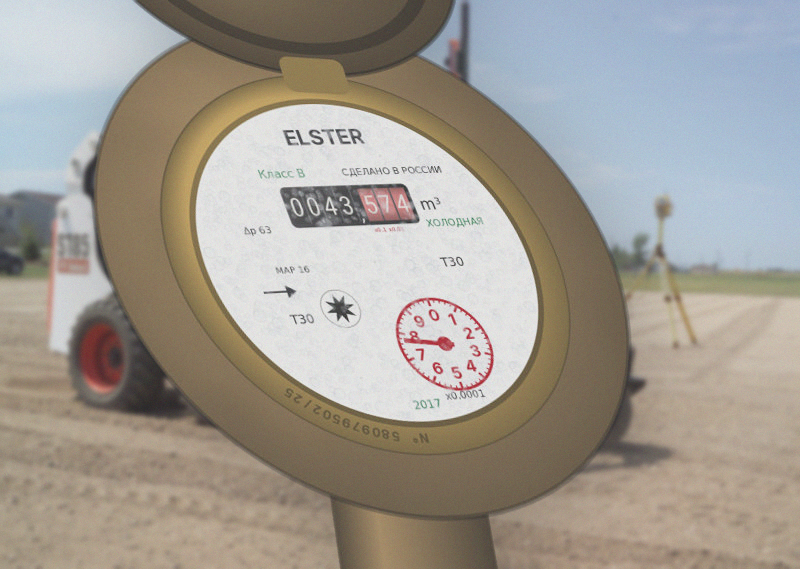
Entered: 43.5747 m³
